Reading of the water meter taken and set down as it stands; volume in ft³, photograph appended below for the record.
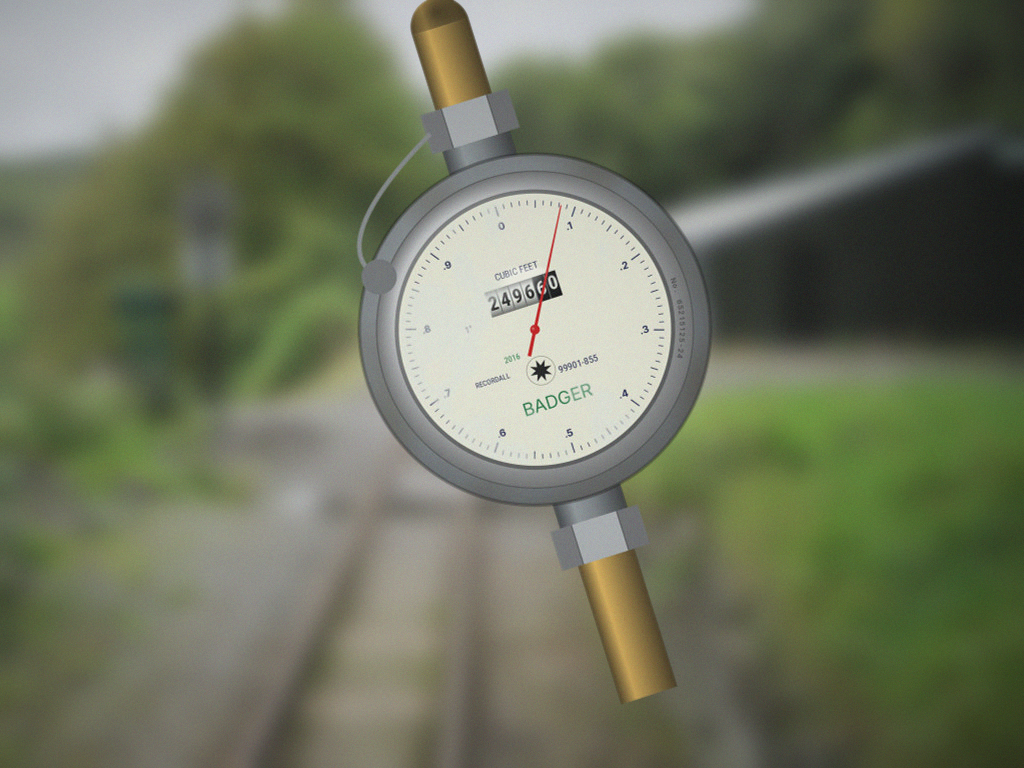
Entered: 249660.08 ft³
